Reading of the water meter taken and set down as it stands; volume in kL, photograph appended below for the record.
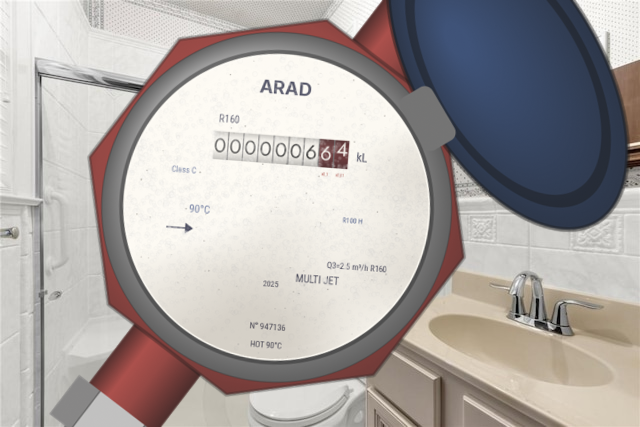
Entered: 6.64 kL
